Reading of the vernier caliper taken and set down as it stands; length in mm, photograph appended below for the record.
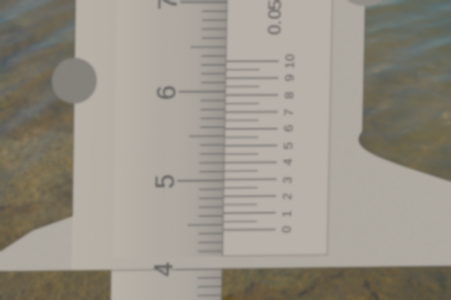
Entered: 44.4 mm
